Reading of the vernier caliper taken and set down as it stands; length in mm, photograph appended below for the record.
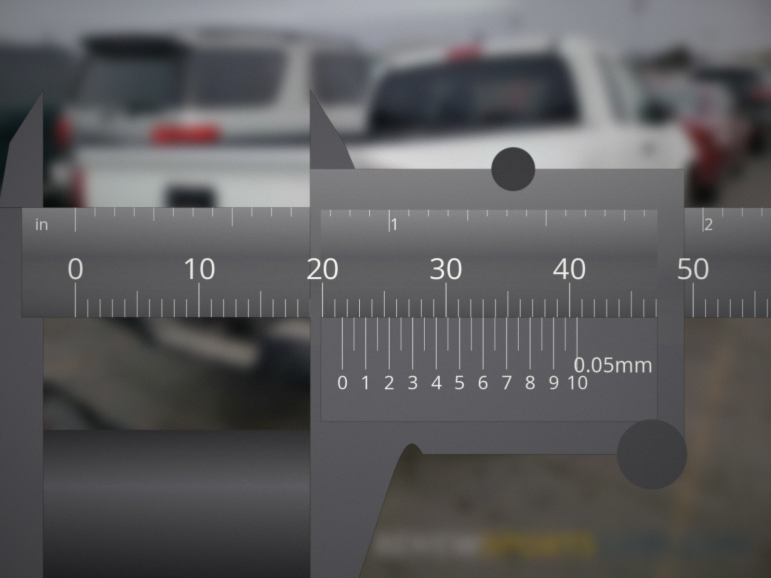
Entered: 21.6 mm
